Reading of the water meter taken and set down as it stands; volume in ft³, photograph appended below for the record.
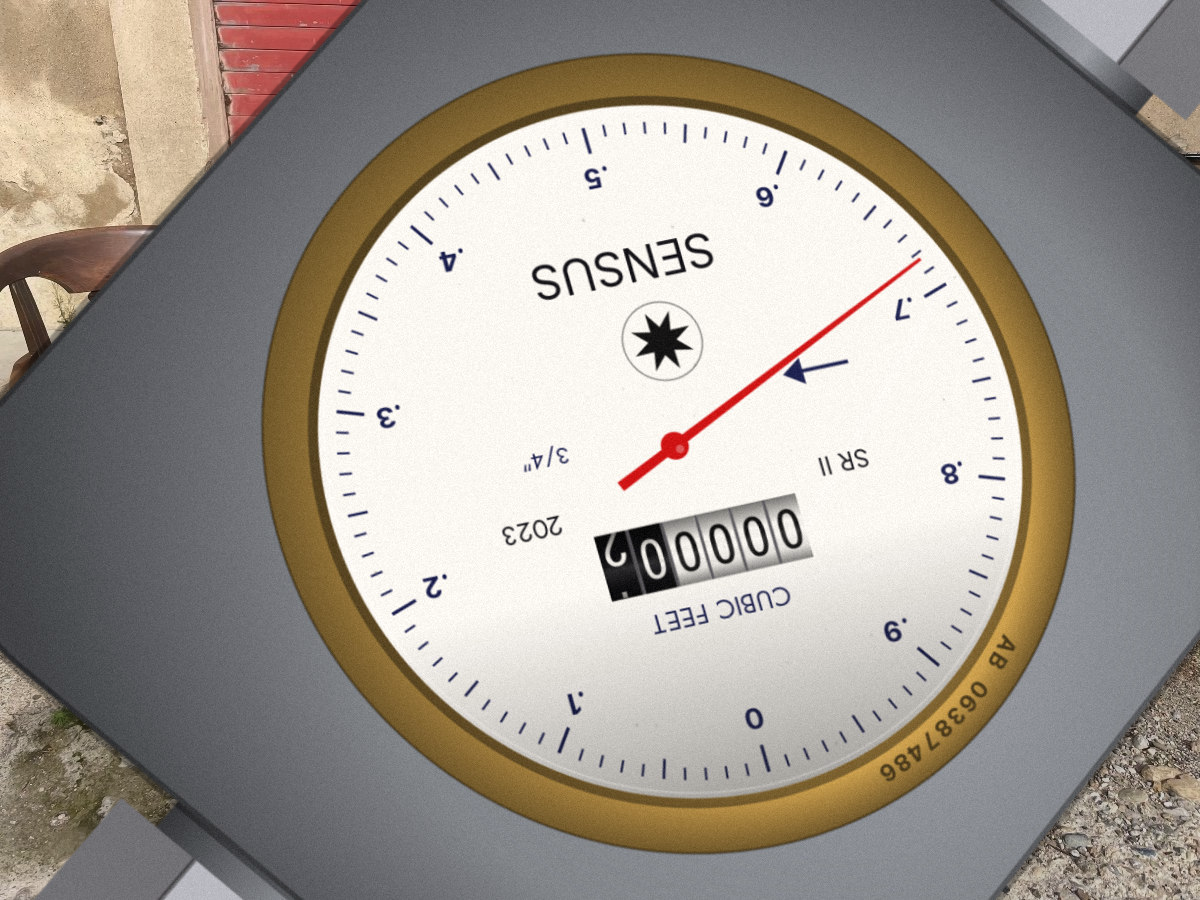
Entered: 1.68 ft³
